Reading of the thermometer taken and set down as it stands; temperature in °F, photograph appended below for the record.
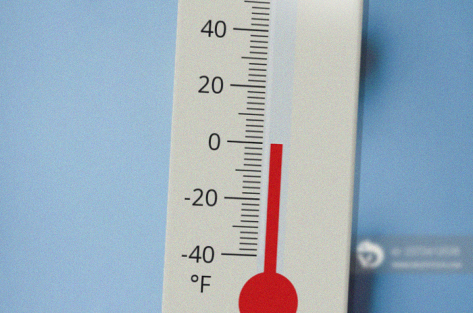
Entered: 0 °F
